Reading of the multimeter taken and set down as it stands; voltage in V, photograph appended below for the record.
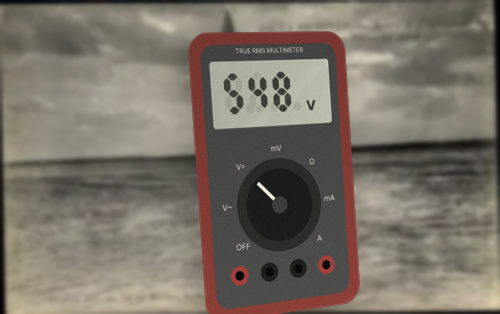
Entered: 548 V
